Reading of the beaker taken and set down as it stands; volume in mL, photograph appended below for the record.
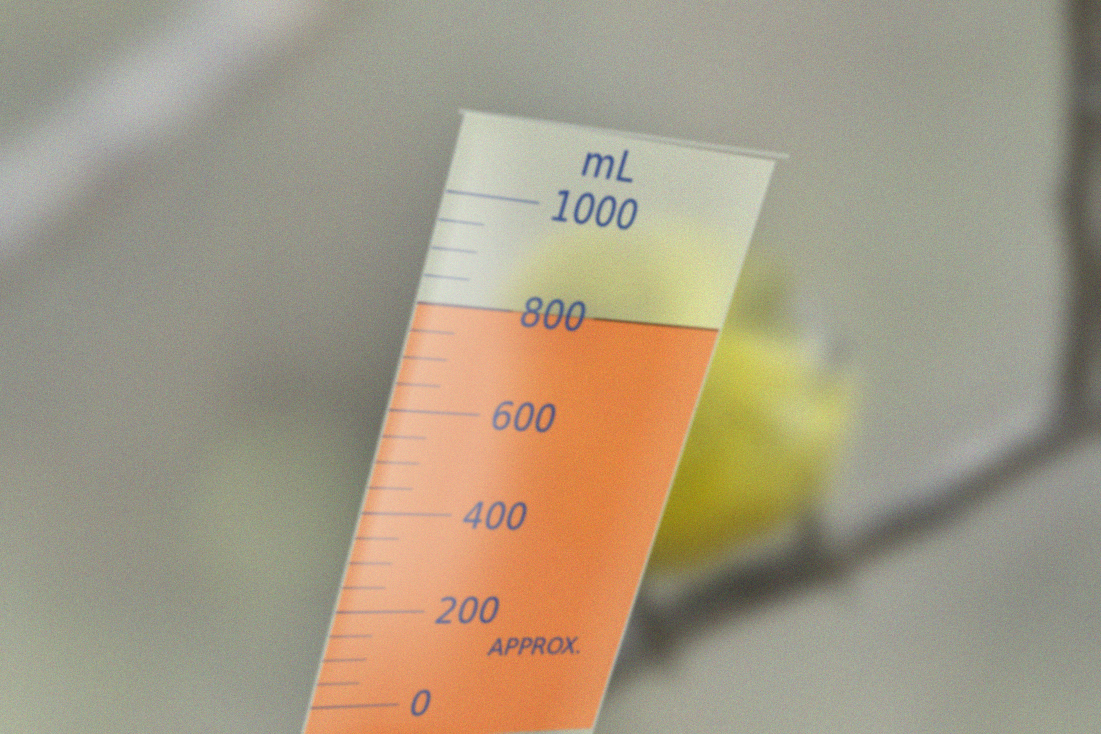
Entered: 800 mL
